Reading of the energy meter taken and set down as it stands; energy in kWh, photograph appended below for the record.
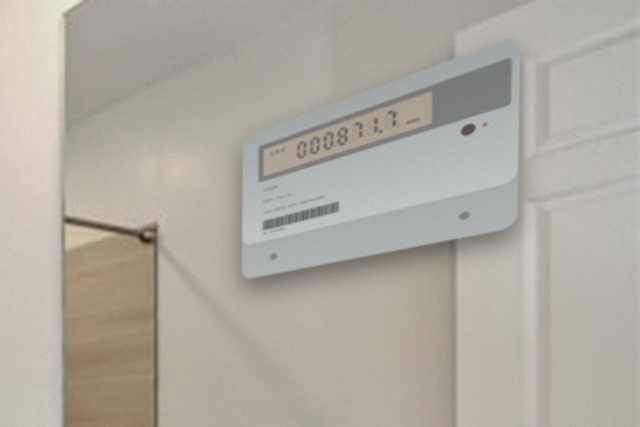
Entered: 871.7 kWh
